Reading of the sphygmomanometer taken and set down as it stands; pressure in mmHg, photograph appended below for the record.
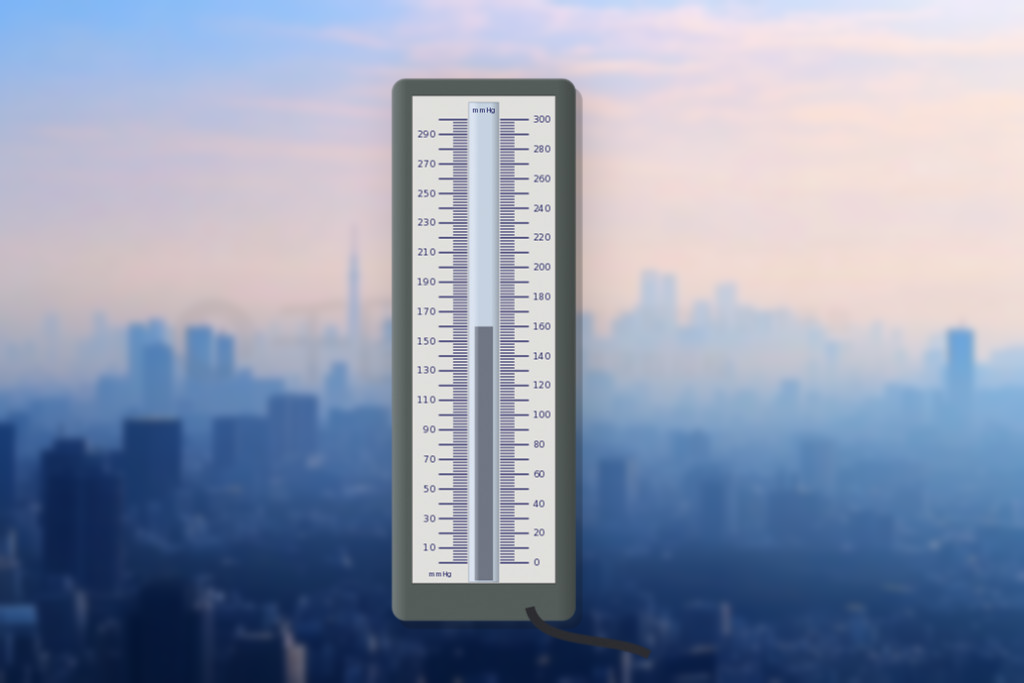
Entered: 160 mmHg
